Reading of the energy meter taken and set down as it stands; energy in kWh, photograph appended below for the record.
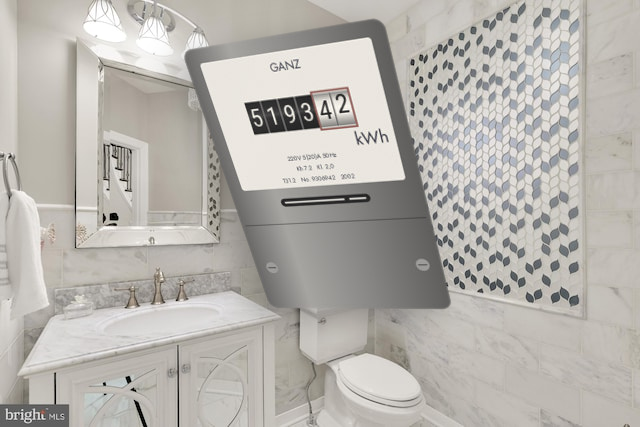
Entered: 5193.42 kWh
